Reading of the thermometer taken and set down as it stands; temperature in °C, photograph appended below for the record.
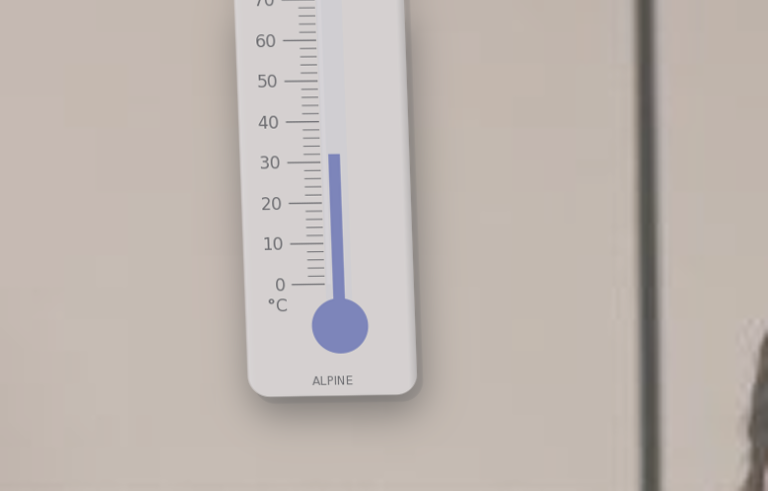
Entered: 32 °C
